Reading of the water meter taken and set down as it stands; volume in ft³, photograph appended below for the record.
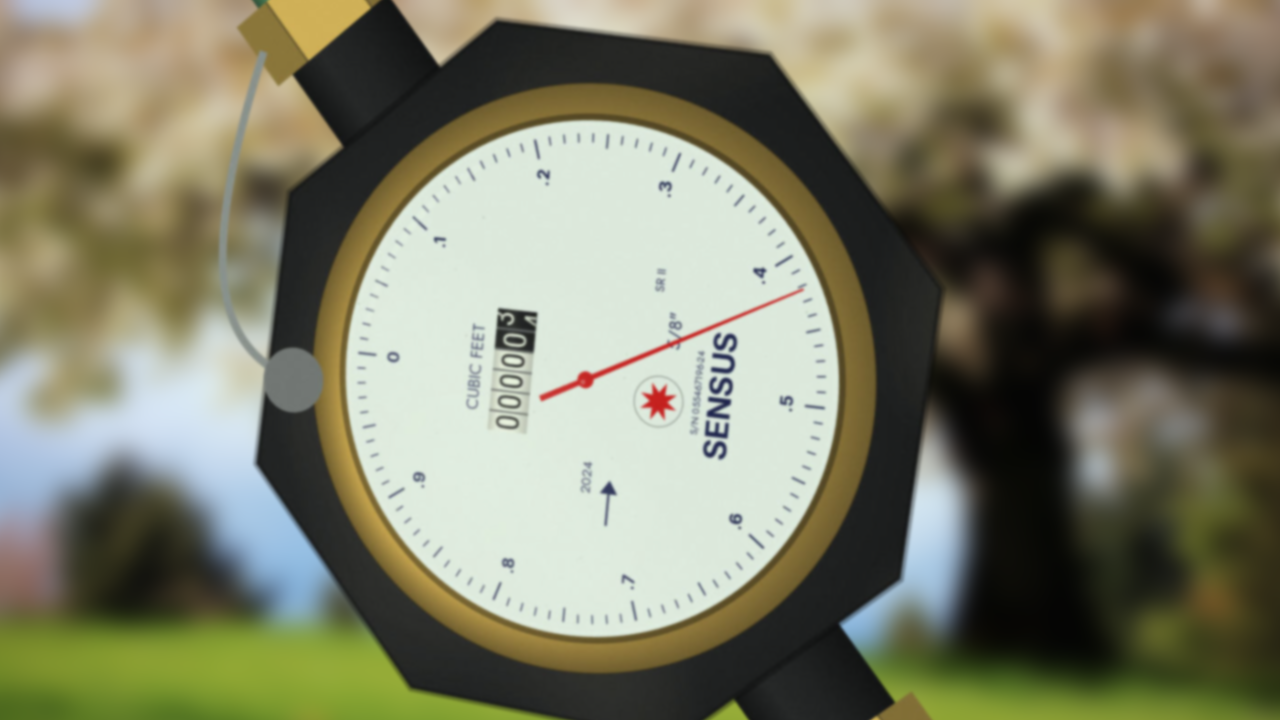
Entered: 3.42 ft³
